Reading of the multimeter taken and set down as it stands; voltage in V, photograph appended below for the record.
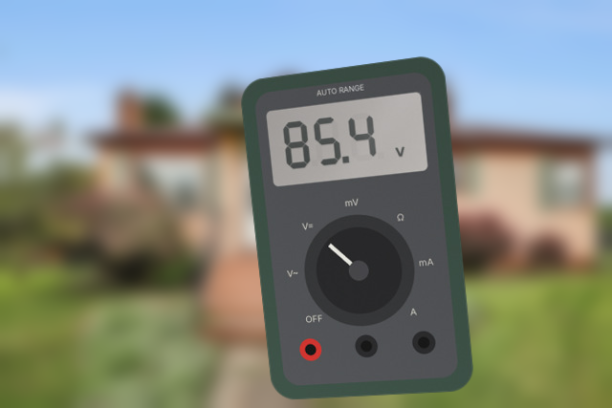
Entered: 85.4 V
